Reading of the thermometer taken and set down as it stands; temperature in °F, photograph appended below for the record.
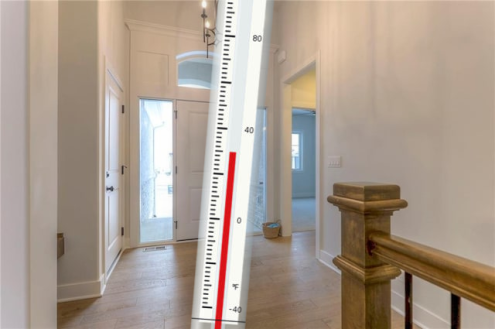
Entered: 30 °F
